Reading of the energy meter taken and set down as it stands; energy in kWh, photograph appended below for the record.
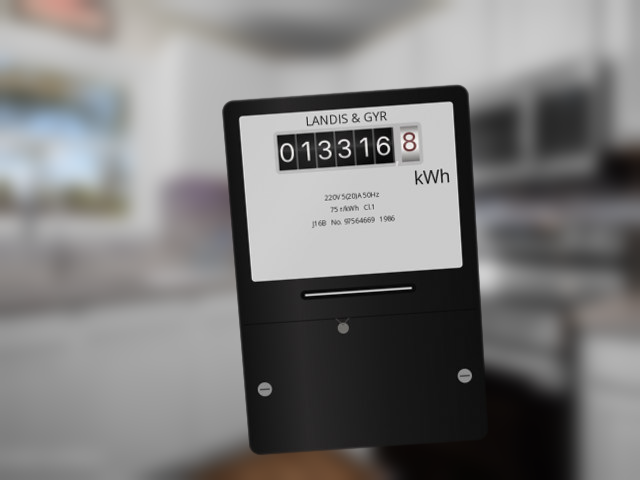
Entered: 13316.8 kWh
